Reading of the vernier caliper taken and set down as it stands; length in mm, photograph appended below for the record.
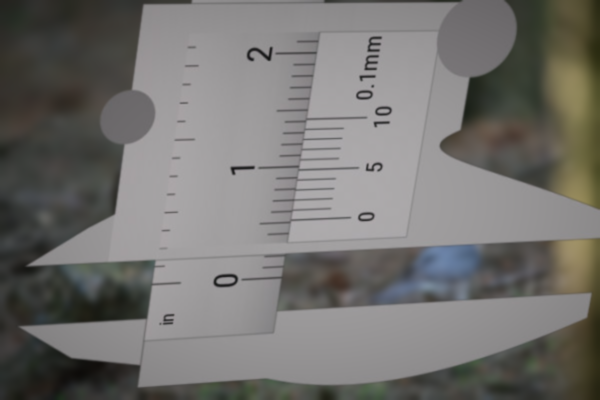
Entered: 5.2 mm
